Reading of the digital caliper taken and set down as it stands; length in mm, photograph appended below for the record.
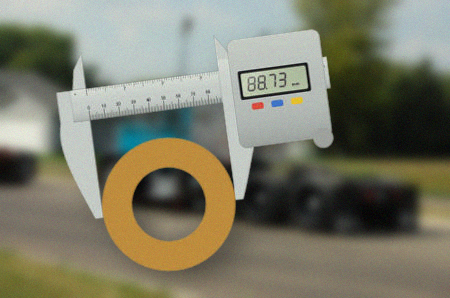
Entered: 88.73 mm
